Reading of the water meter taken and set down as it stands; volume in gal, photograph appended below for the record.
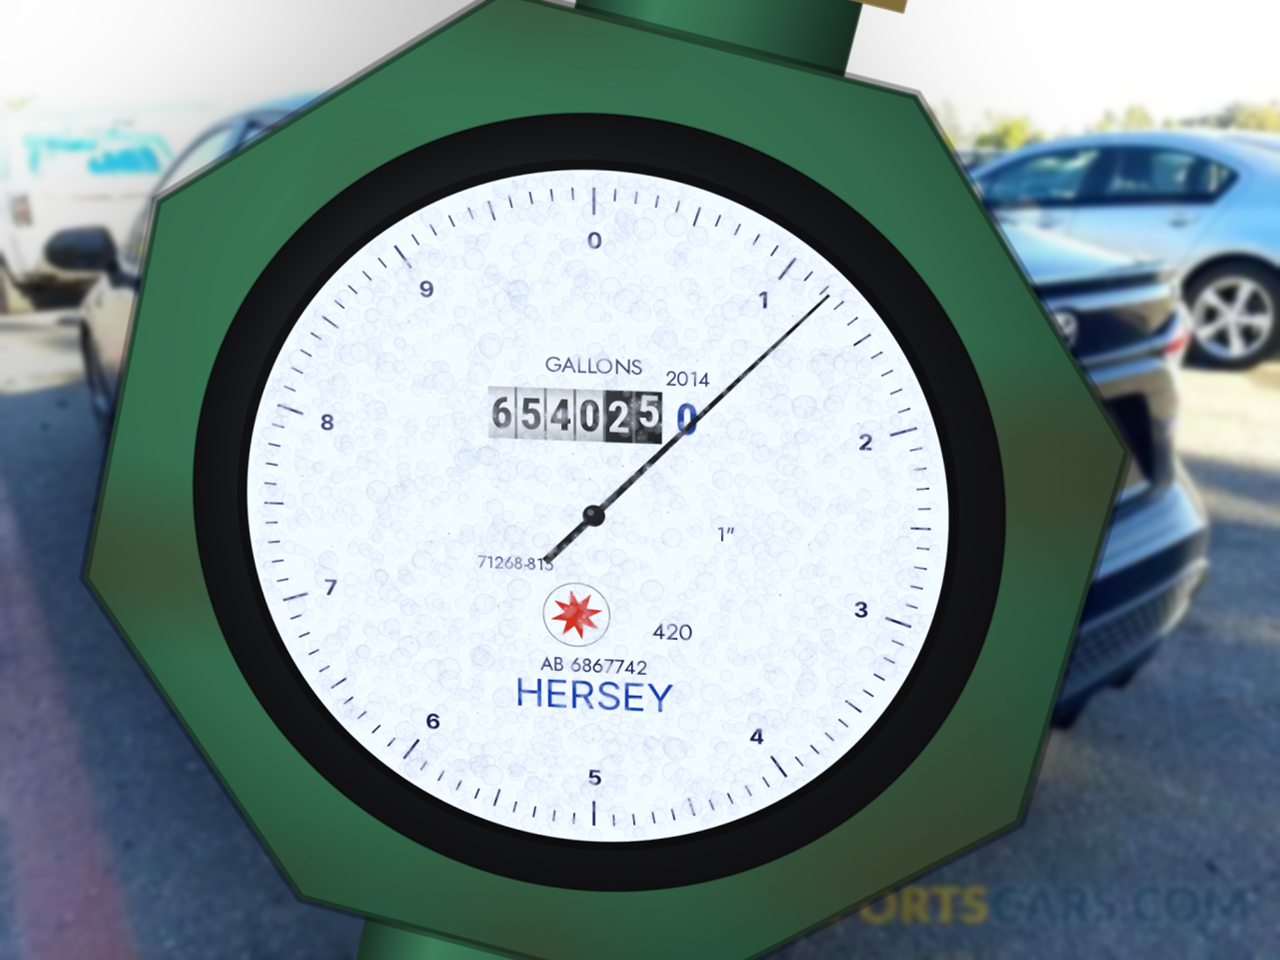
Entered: 6540251.2 gal
